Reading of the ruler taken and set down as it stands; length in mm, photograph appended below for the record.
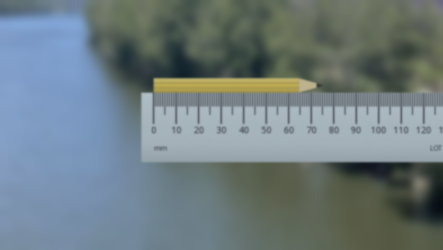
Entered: 75 mm
